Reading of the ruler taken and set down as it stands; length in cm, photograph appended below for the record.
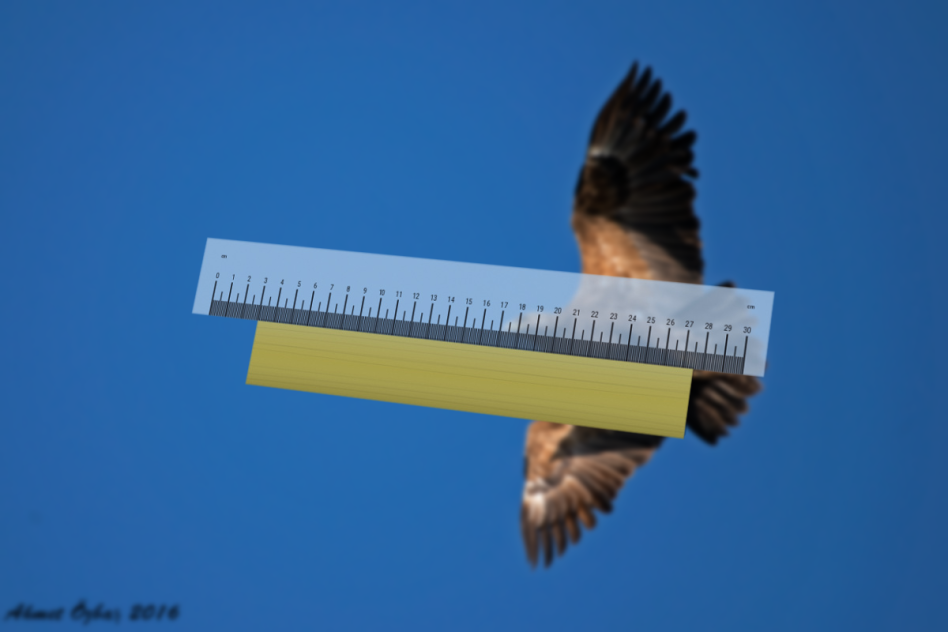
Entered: 24.5 cm
